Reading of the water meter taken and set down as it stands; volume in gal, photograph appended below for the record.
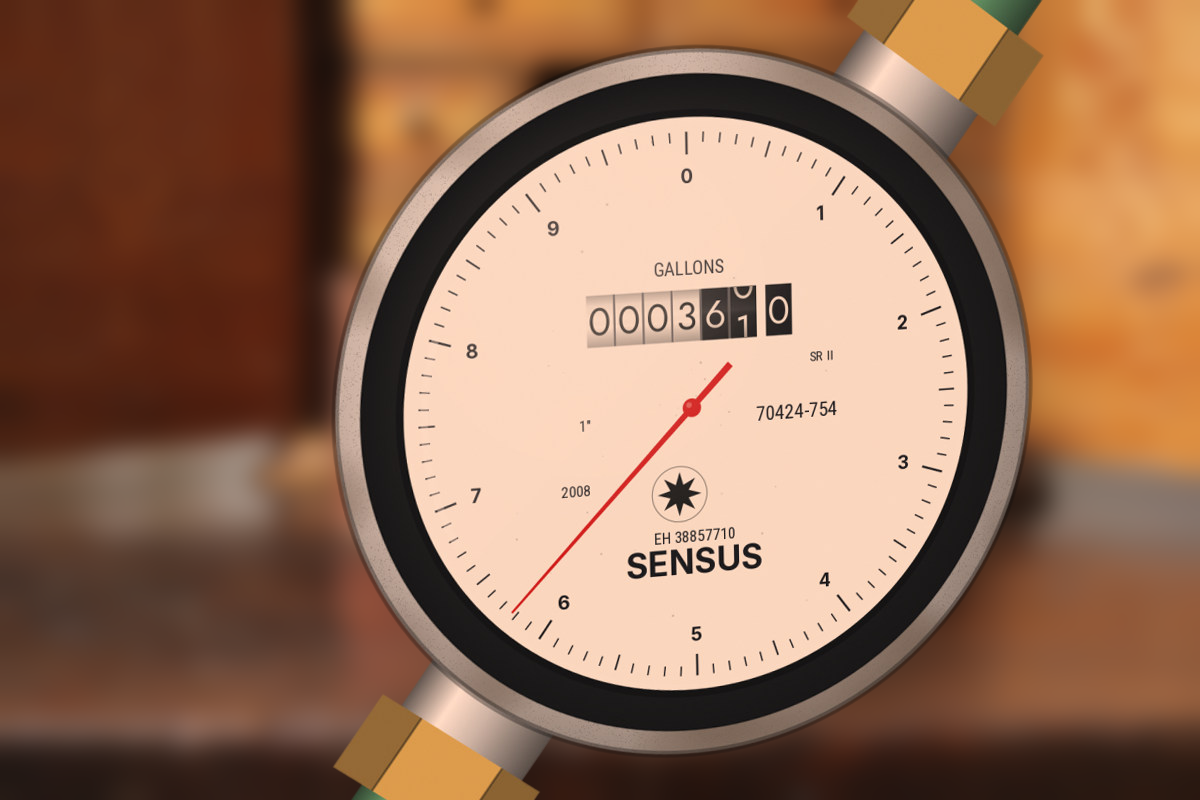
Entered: 3606.2 gal
